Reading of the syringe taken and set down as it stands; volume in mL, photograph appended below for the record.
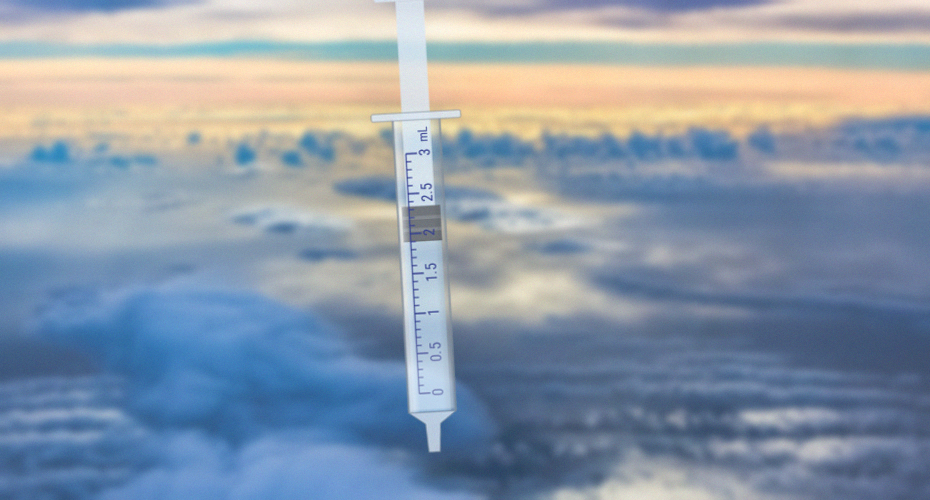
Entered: 1.9 mL
